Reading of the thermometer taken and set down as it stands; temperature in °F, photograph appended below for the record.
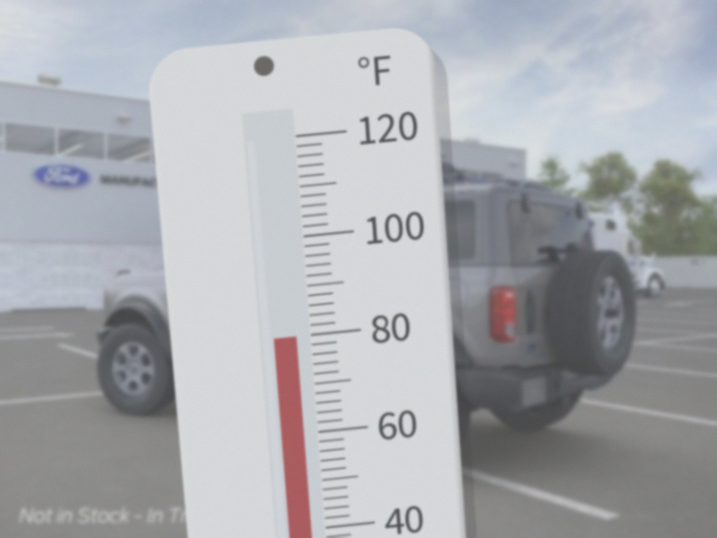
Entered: 80 °F
